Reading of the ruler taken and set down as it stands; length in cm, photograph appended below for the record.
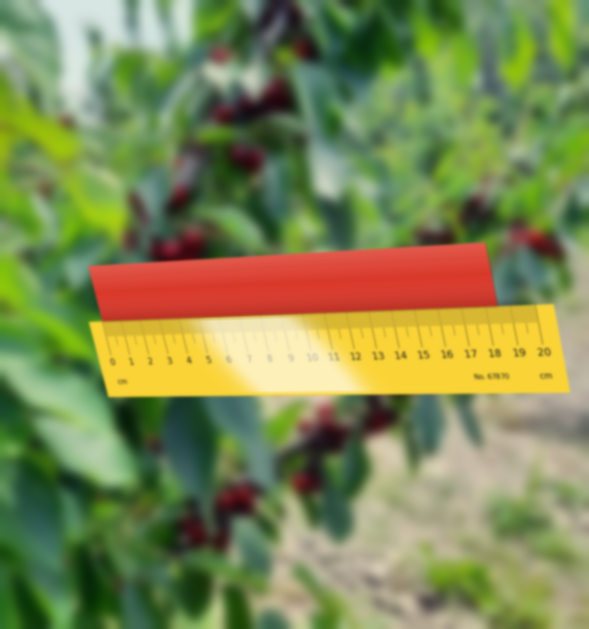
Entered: 18.5 cm
